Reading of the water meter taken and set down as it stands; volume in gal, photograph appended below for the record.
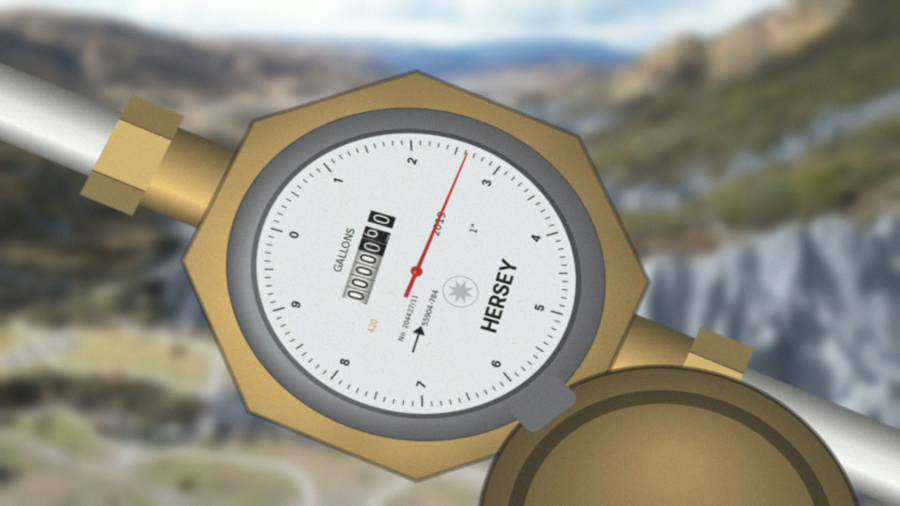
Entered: 62.6 gal
